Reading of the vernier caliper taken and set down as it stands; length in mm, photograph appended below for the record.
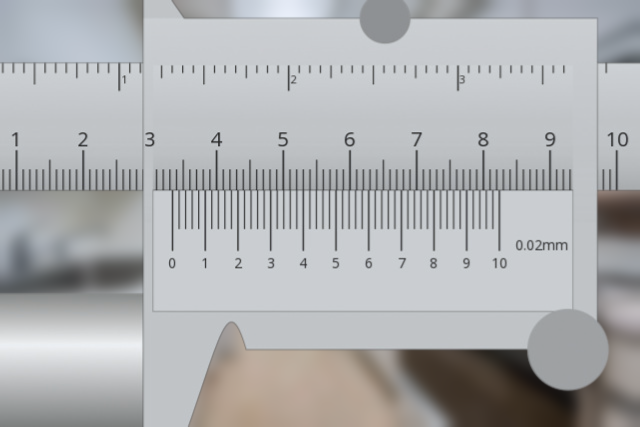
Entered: 33.4 mm
